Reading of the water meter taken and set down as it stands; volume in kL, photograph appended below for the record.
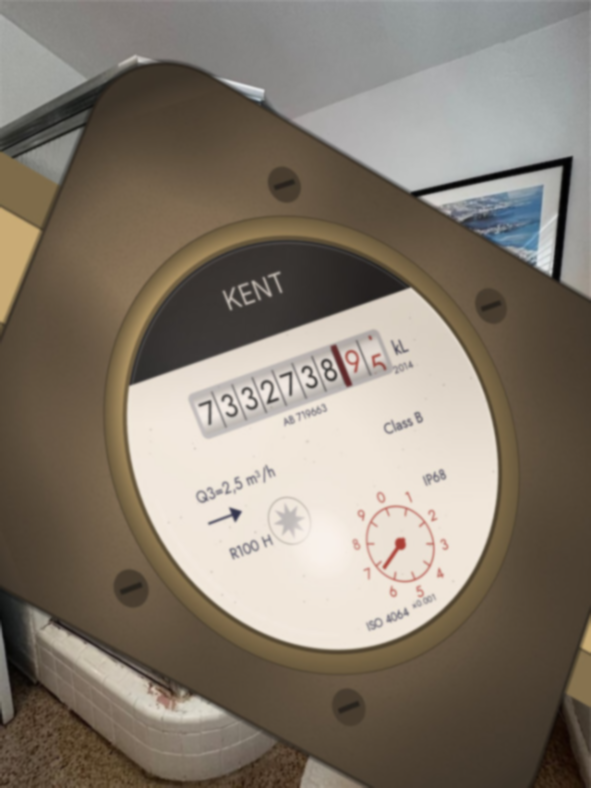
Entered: 7332738.946 kL
